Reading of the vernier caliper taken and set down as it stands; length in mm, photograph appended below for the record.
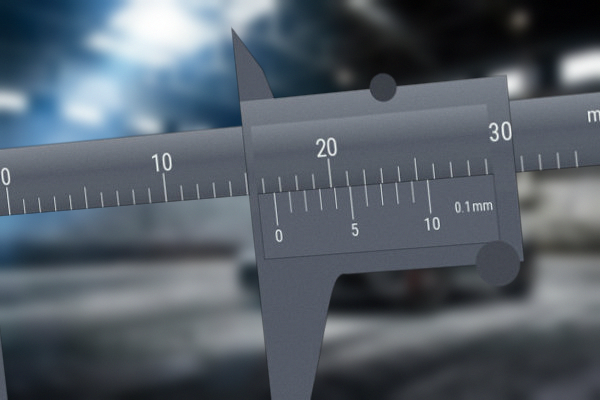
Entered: 16.6 mm
